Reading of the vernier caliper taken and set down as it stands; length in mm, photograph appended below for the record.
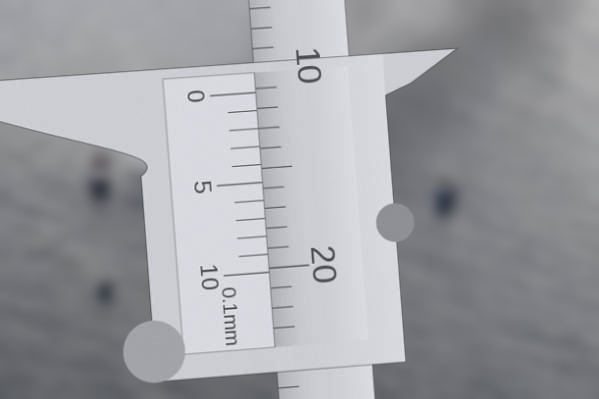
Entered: 11.2 mm
